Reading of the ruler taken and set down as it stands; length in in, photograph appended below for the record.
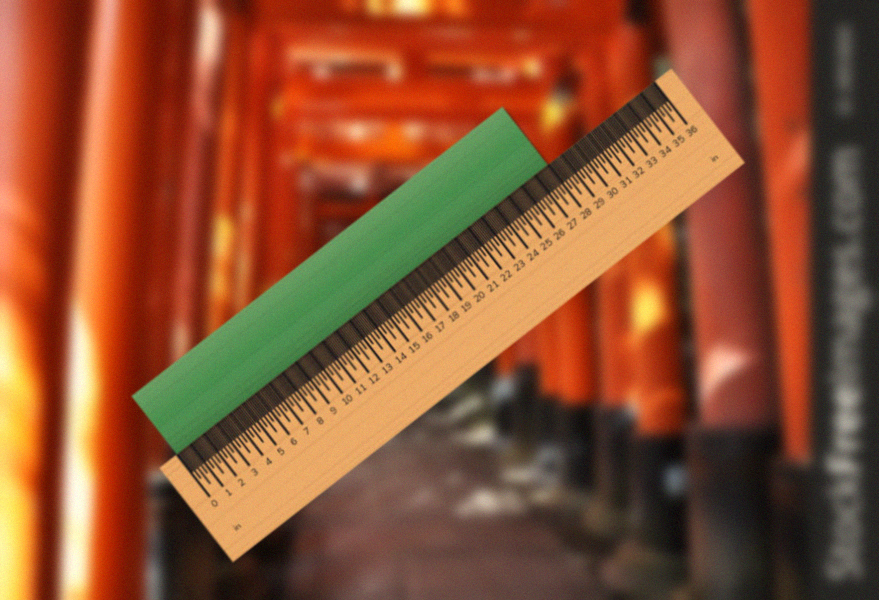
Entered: 28 in
